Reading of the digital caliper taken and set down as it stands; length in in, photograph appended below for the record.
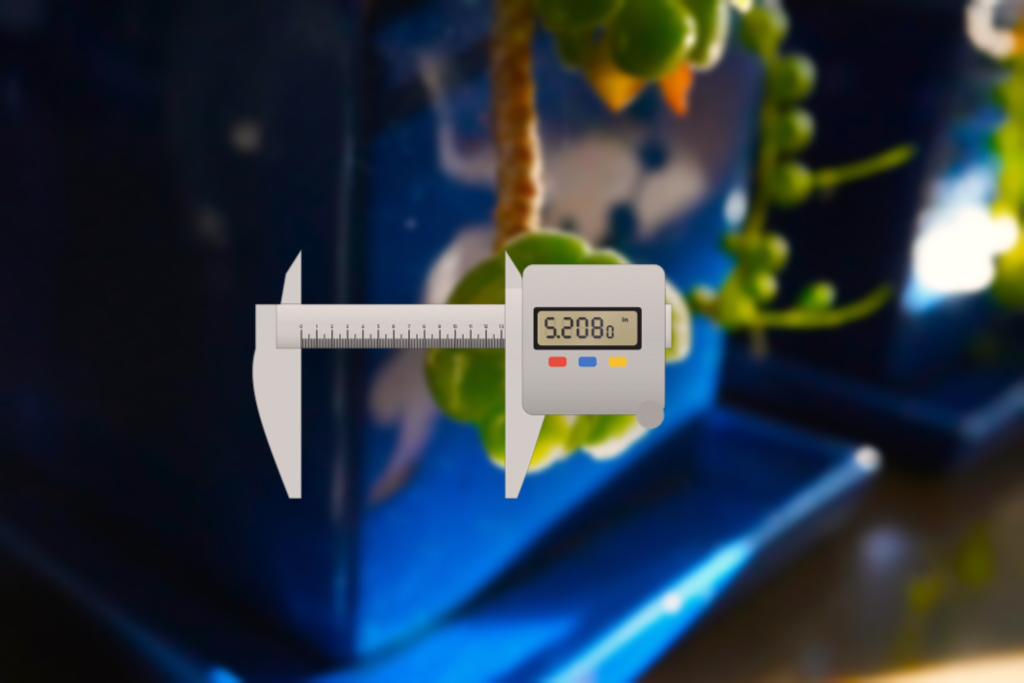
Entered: 5.2080 in
